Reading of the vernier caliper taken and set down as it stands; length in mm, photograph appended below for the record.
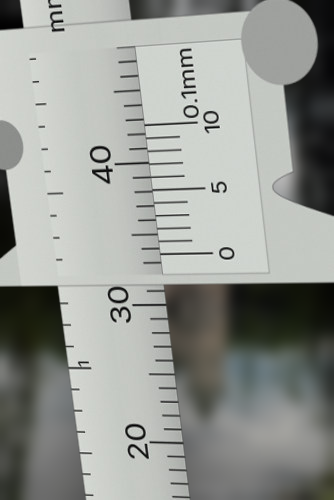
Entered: 33.6 mm
